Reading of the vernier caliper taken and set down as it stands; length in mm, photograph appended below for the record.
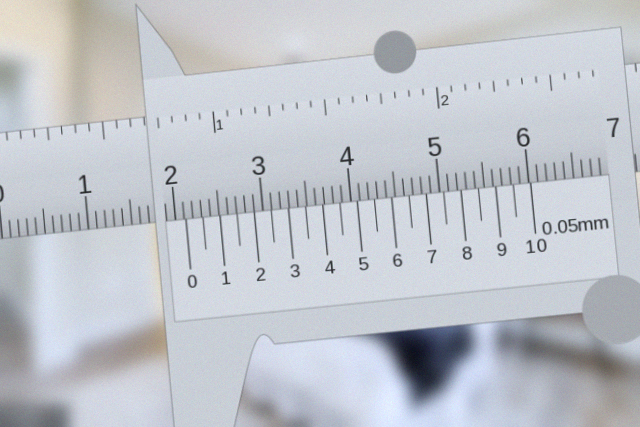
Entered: 21.2 mm
